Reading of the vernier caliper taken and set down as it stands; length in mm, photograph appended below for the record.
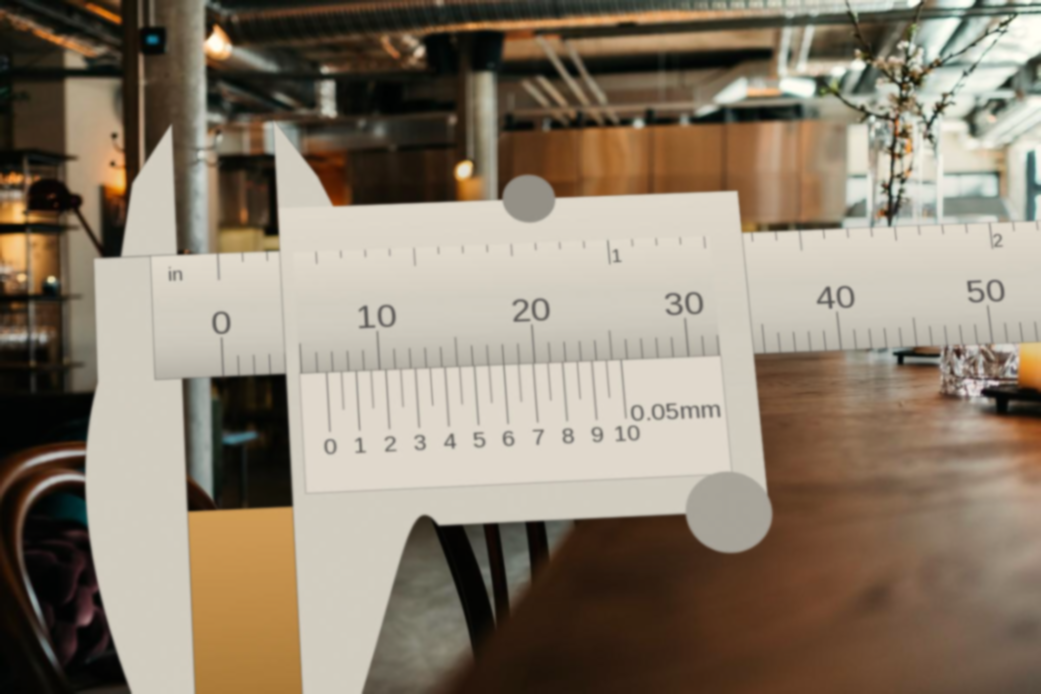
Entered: 6.6 mm
